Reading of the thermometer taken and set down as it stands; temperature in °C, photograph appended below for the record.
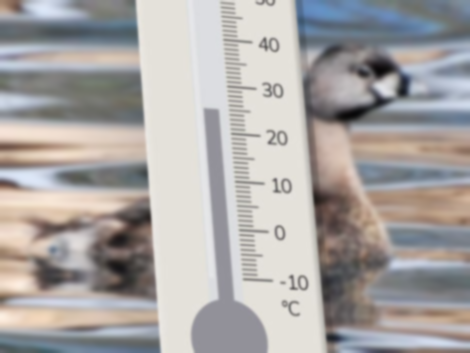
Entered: 25 °C
